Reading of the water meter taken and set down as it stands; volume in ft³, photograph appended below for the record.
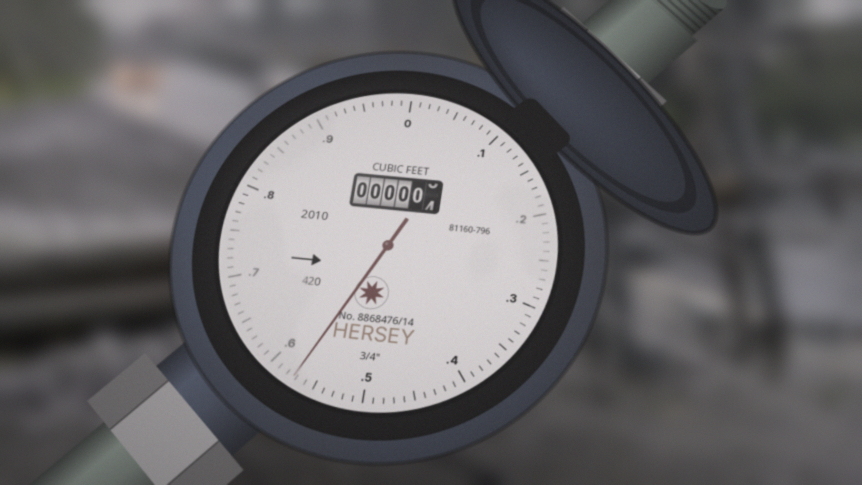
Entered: 3.57 ft³
